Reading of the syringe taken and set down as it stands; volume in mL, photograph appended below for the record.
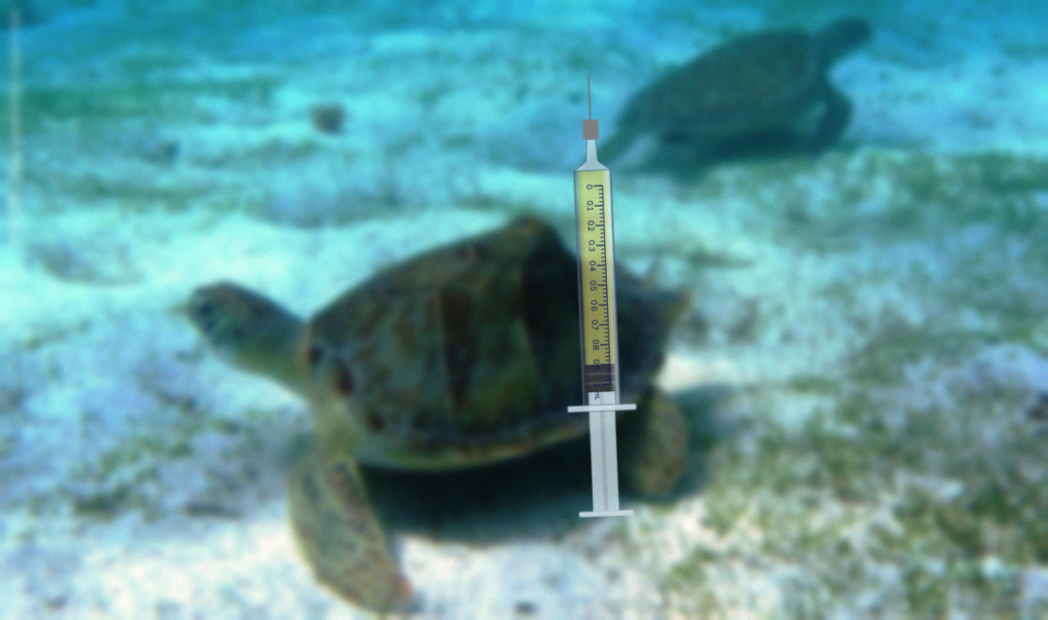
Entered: 0.9 mL
